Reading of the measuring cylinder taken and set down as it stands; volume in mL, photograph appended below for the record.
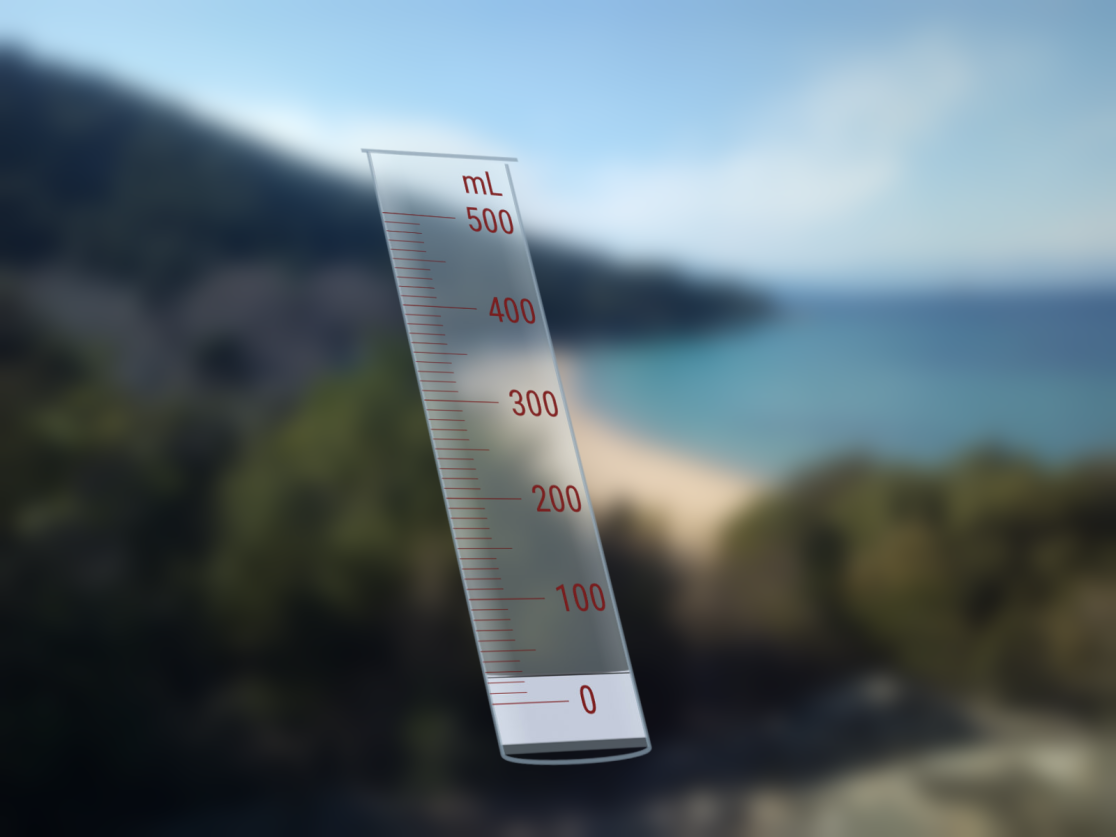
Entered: 25 mL
